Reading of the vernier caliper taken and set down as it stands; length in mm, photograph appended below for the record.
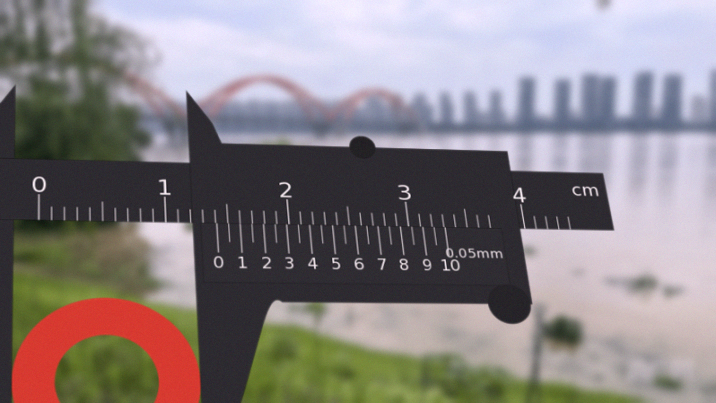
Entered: 14.1 mm
